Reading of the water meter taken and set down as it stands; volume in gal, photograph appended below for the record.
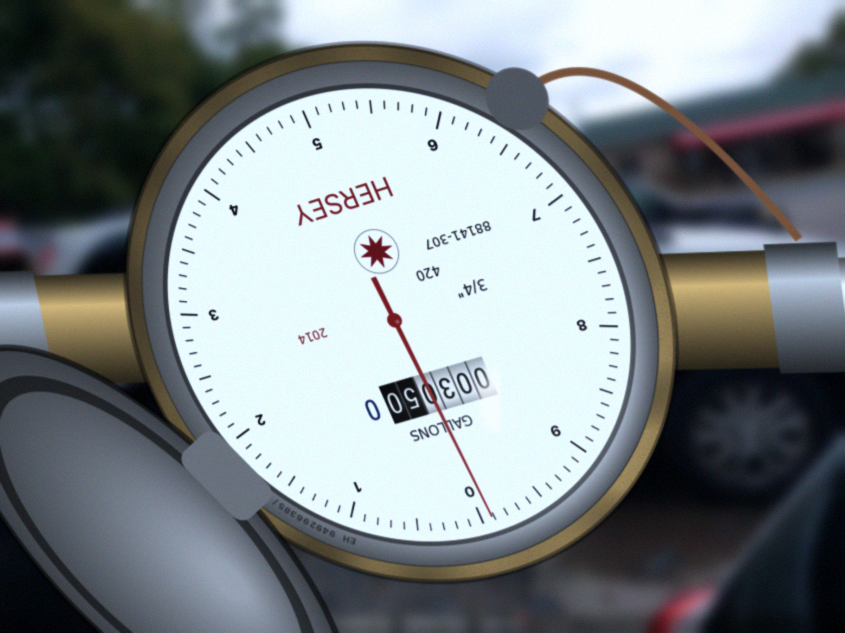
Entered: 30499.9 gal
